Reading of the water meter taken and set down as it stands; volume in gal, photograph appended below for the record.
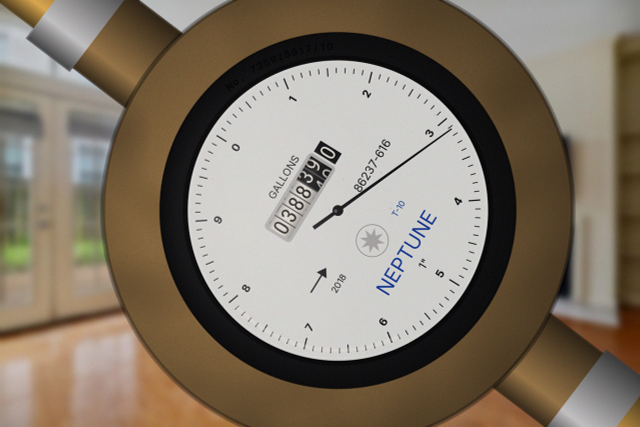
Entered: 388393.1 gal
